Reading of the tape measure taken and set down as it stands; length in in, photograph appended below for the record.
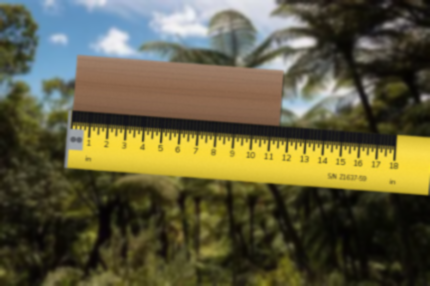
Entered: 11.5 in
